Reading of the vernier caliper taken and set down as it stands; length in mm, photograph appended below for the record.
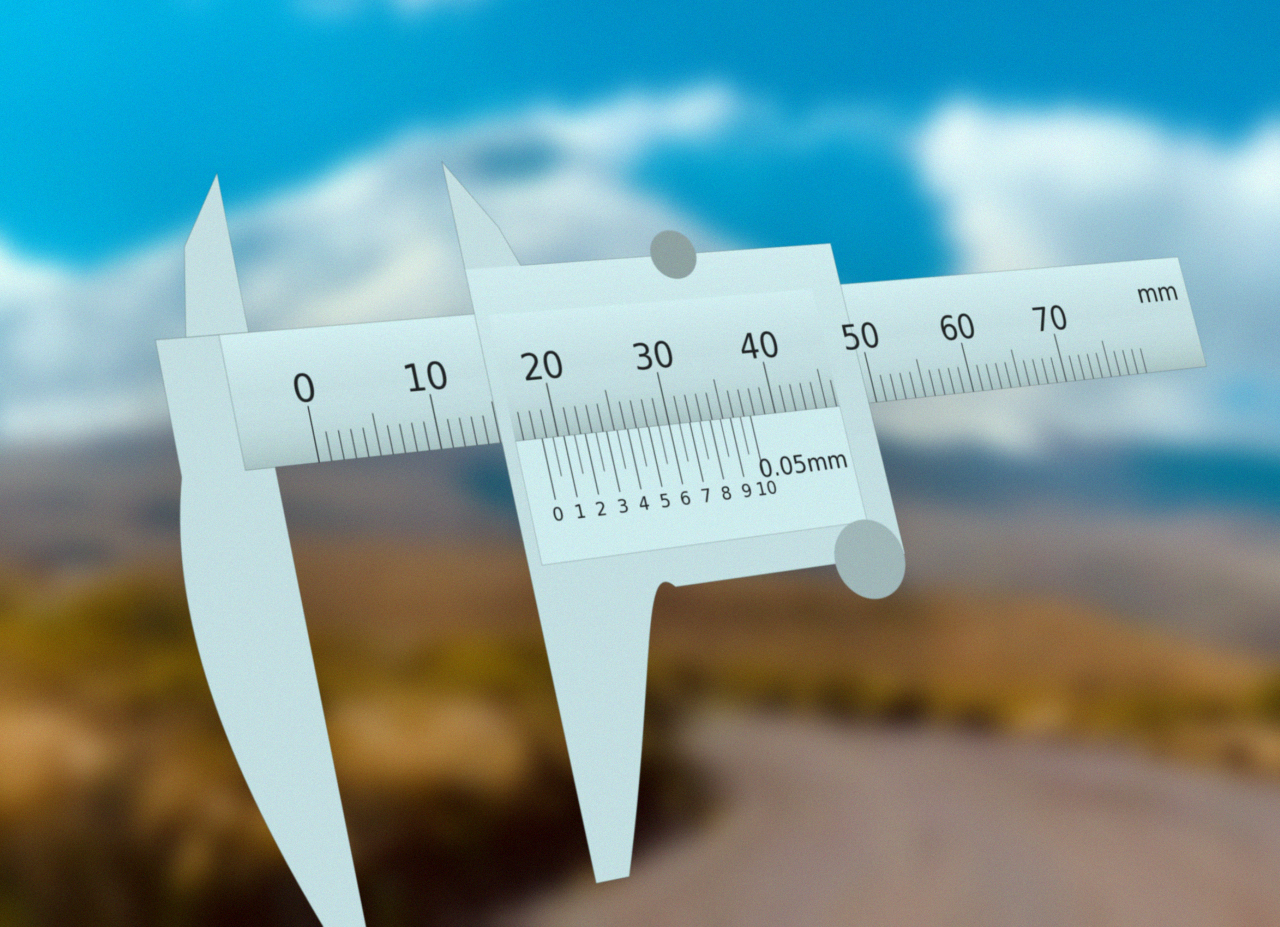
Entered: 18.6 mm
